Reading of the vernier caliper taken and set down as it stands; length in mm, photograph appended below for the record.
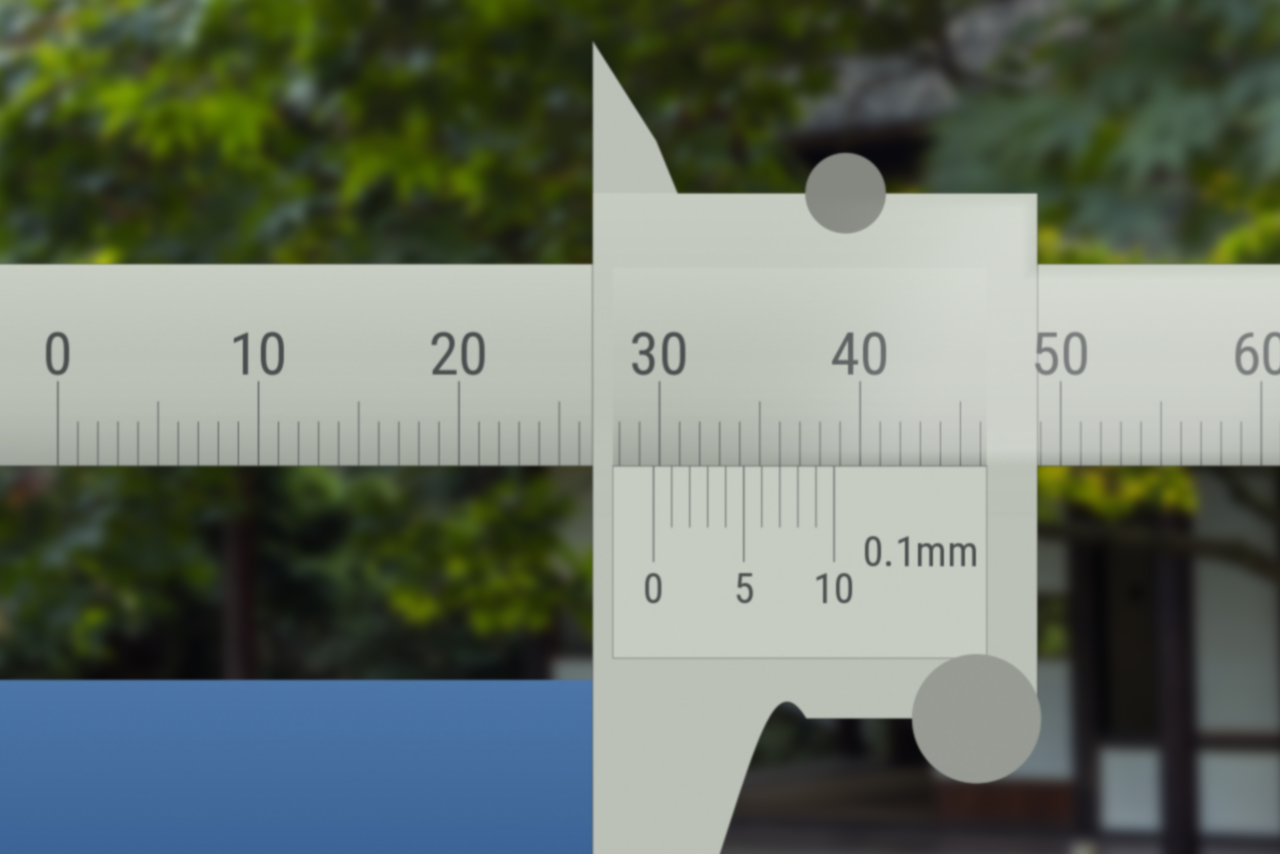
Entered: 29.7 mm
